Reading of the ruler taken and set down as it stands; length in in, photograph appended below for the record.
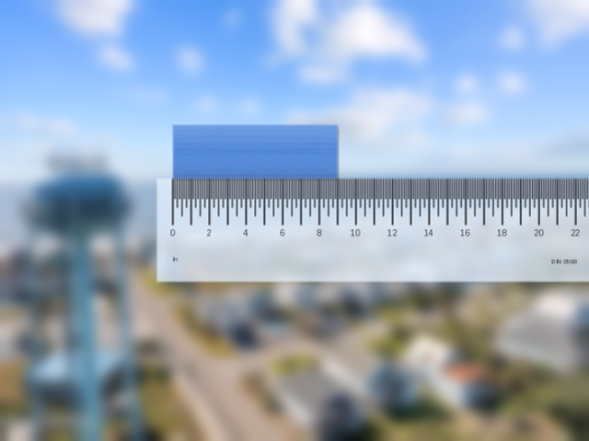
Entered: 9 in
